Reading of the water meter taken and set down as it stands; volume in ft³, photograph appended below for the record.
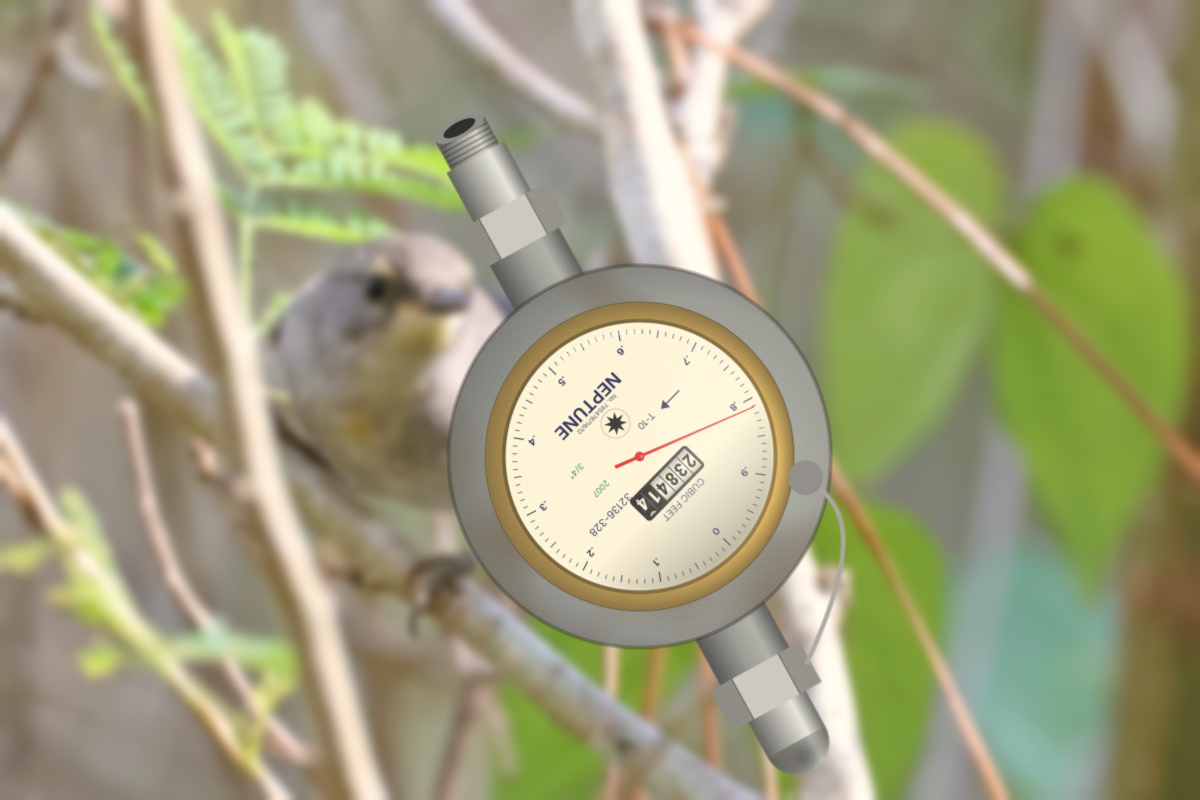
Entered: 238413.81 ft³
